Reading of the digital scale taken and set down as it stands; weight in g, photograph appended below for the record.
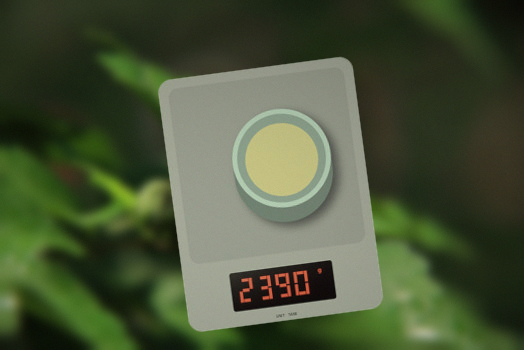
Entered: 2390 g
